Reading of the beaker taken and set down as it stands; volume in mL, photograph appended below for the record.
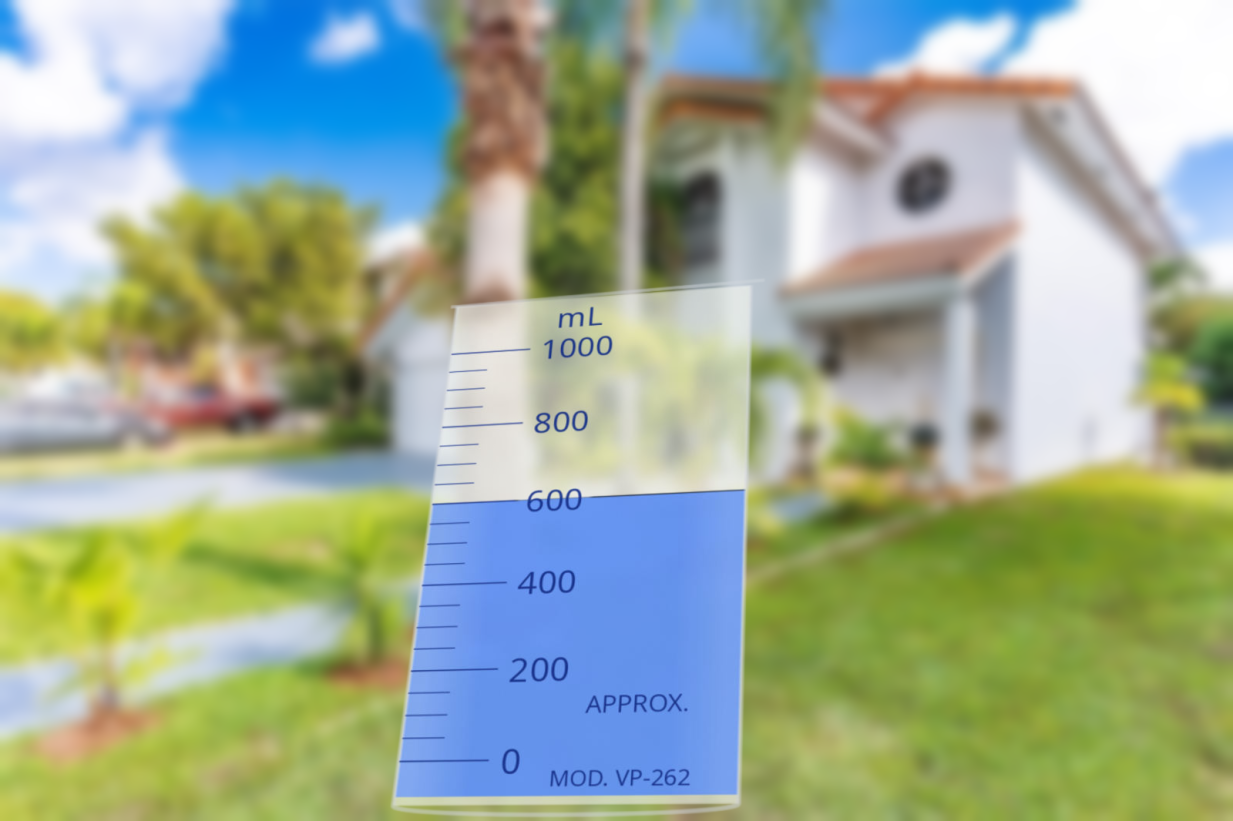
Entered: 600 mL
